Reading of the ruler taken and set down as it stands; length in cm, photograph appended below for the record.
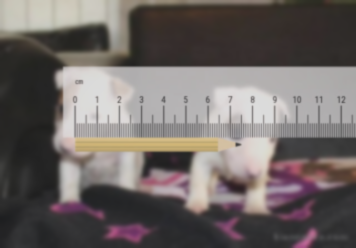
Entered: 7.5 cm
